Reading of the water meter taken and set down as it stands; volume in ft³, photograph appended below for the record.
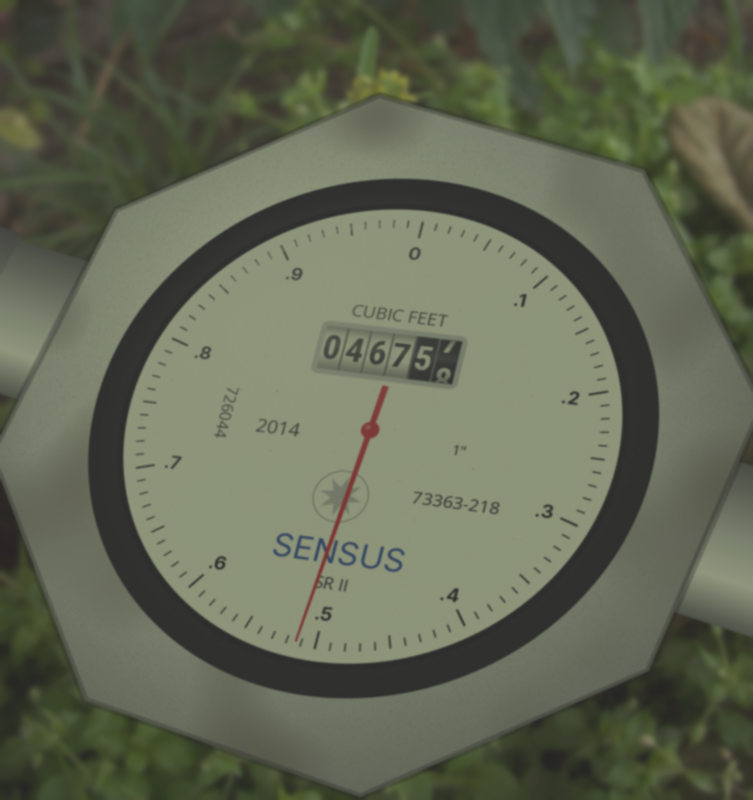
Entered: 46757.51 ft³
